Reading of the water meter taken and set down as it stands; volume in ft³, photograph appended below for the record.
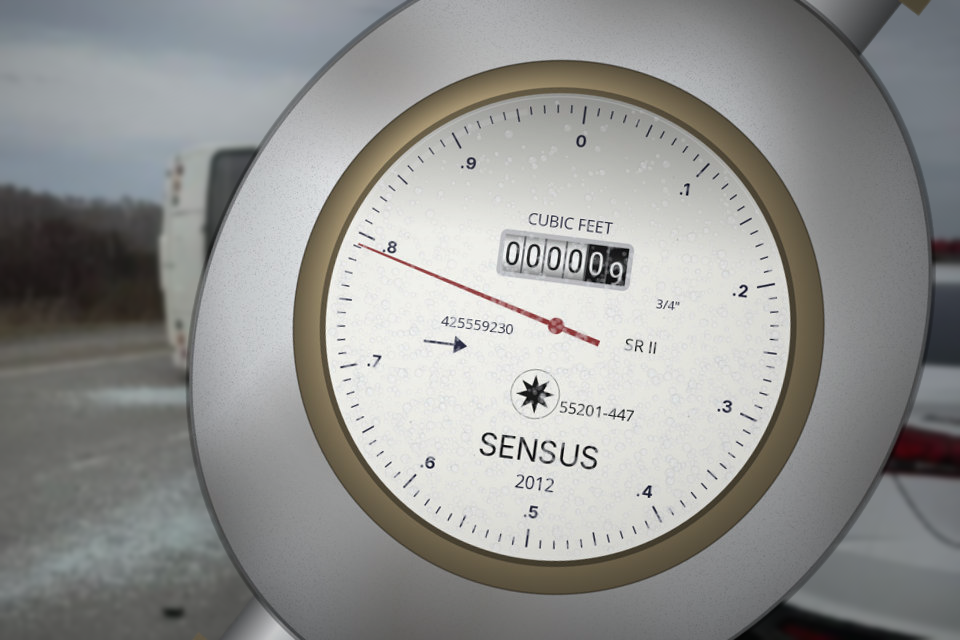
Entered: 8.79 ft³
